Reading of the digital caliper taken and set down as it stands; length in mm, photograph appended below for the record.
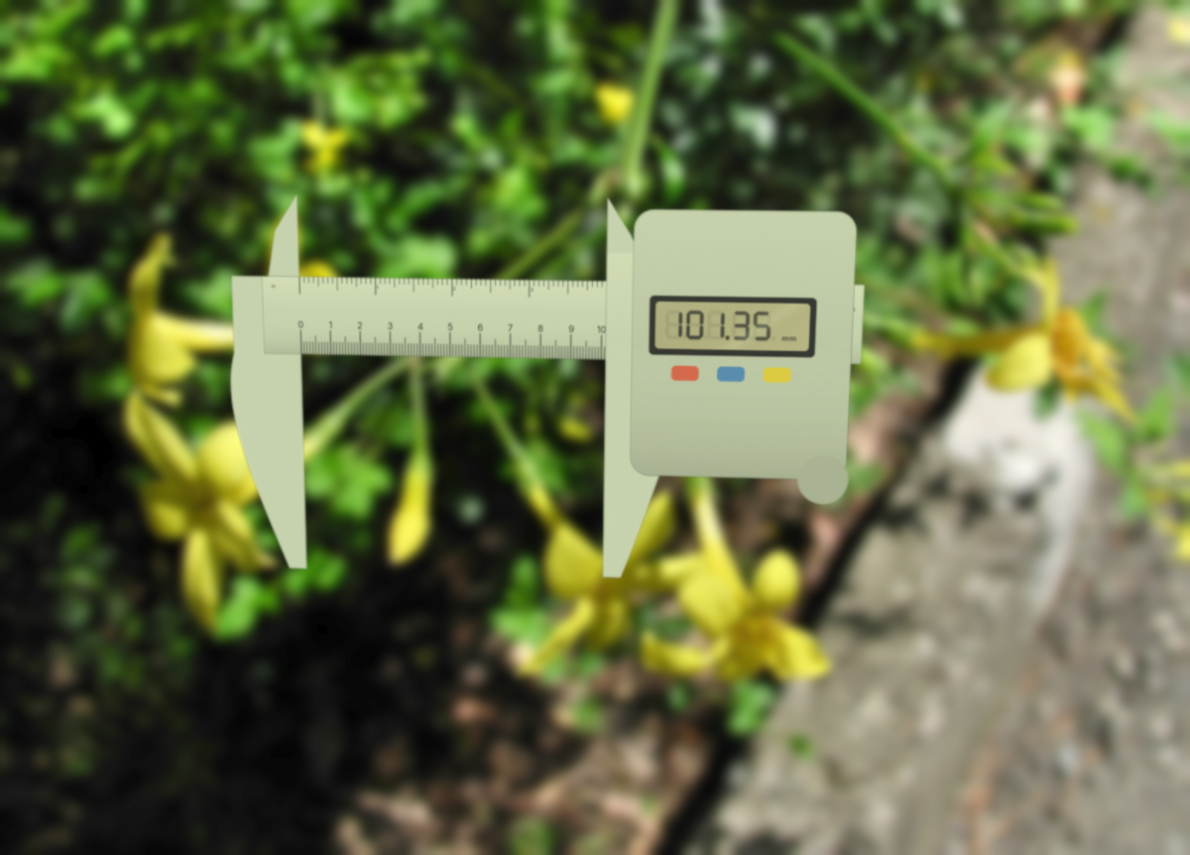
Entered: 101.35 mm
